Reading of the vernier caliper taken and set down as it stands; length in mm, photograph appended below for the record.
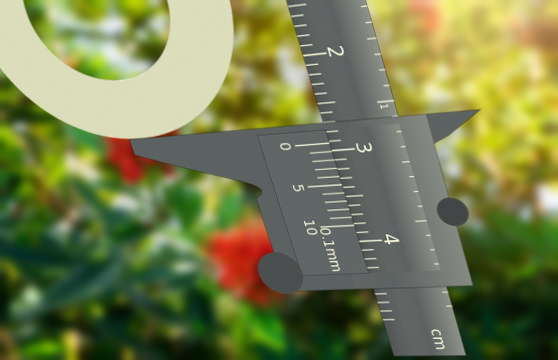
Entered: 29.2 mm
